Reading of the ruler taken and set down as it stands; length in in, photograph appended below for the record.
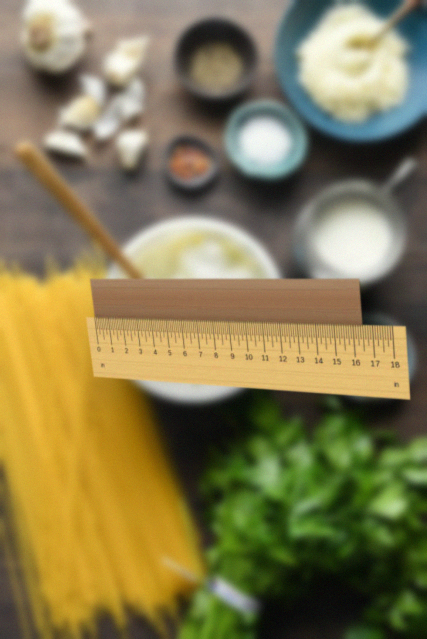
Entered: 16.5 in
